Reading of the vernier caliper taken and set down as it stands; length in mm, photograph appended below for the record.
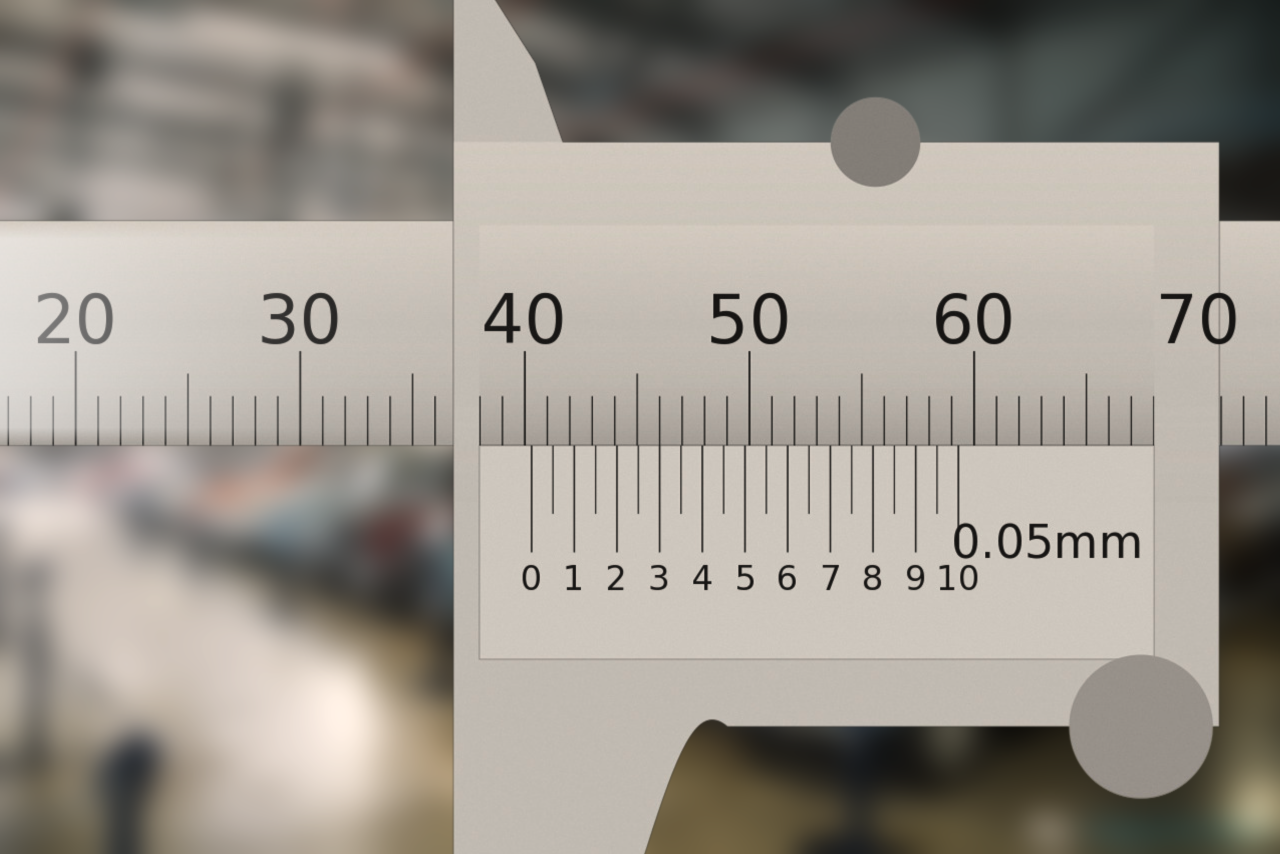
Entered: 40.3 mm
